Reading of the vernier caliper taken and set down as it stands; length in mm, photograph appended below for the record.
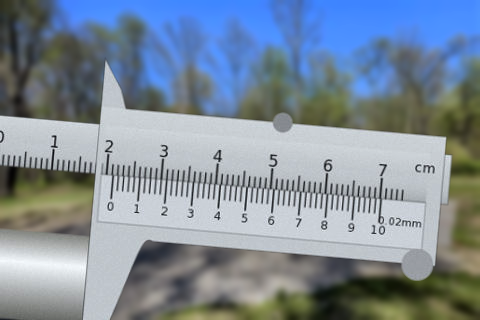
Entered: 21.2 mm
